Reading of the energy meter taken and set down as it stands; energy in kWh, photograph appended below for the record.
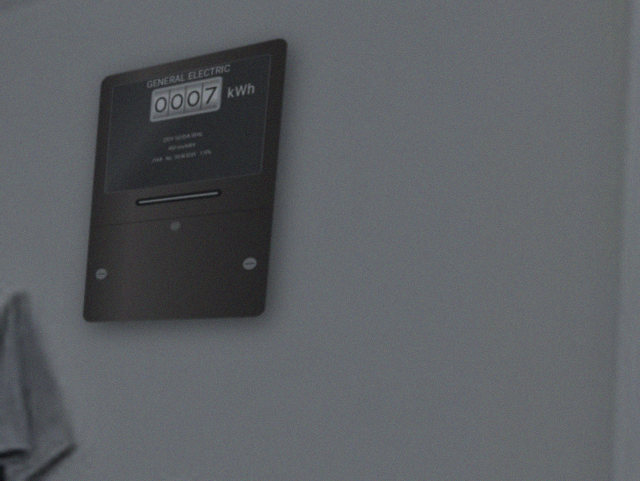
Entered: 7 kWh
